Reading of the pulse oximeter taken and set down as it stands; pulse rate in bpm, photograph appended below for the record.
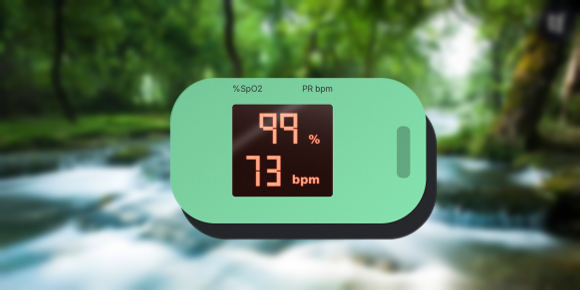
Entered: 73 bpm
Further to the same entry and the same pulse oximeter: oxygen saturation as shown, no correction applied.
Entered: 99 %
